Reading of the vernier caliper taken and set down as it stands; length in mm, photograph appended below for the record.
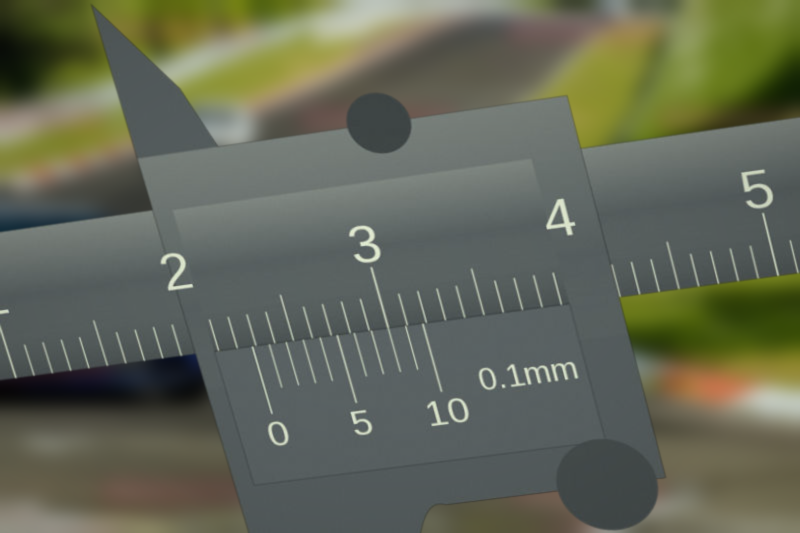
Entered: 22.8 mm
